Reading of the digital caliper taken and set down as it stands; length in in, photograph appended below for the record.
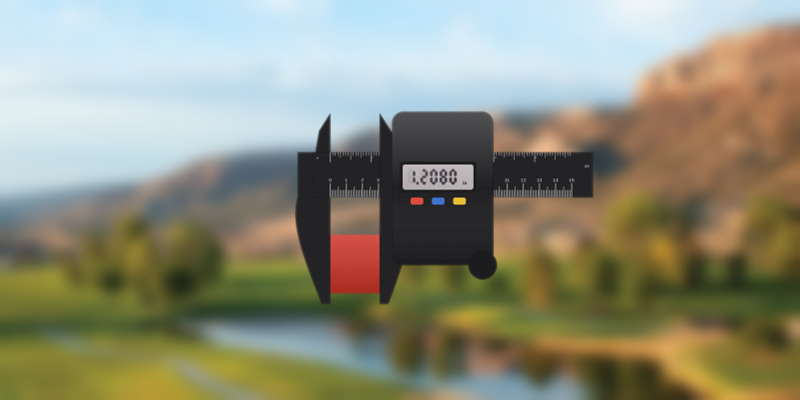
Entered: 1.2080 in
